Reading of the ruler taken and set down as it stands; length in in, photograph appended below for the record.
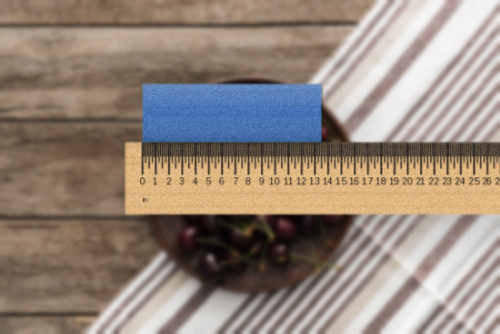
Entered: 13.5 in
